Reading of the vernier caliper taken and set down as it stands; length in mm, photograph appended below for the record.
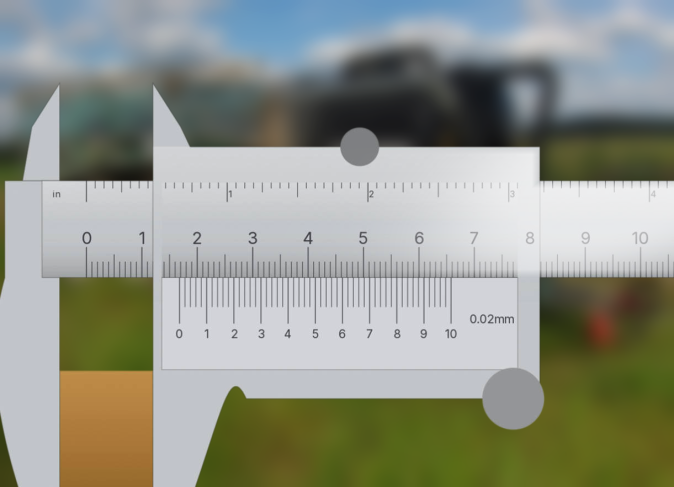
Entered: 16.8 mm
